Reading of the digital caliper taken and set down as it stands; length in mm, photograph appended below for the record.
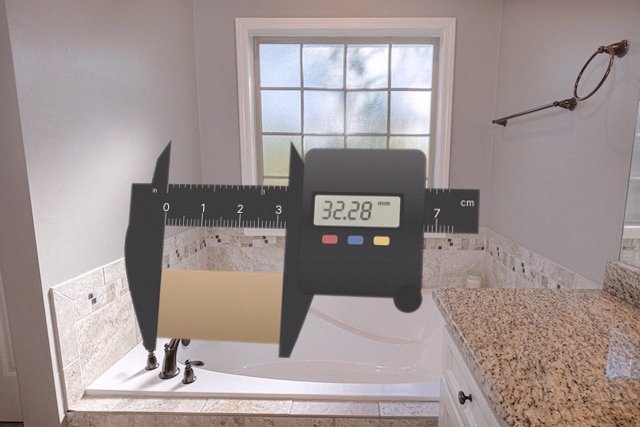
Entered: 32.28 mm
